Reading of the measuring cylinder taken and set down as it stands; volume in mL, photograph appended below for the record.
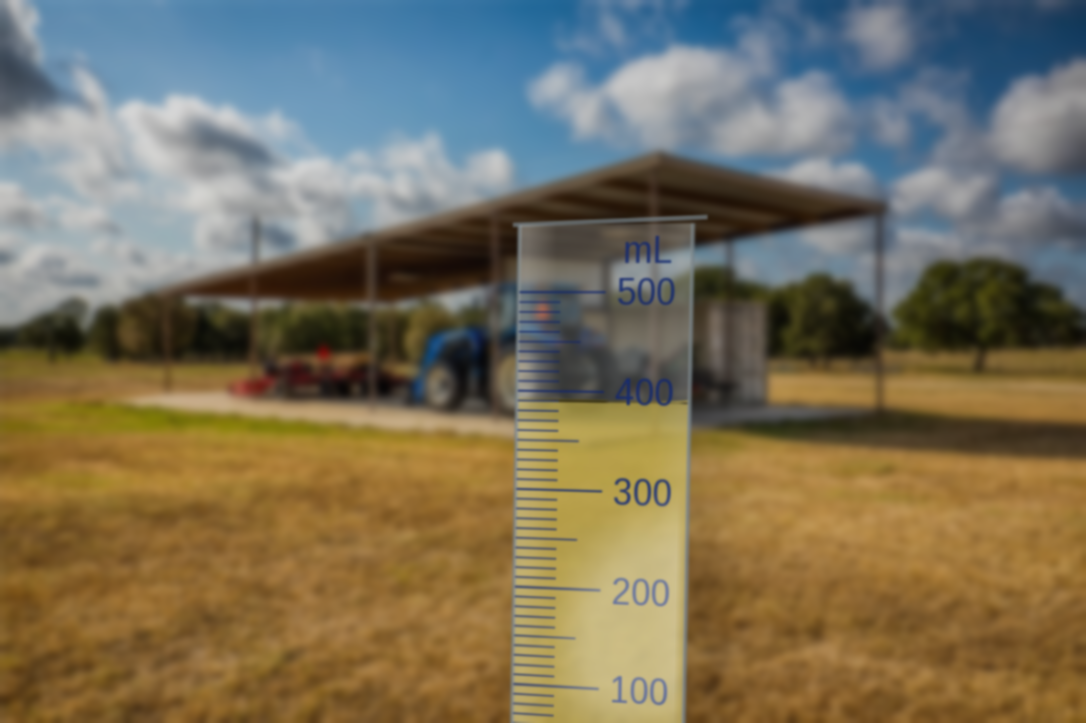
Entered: 390 mL
